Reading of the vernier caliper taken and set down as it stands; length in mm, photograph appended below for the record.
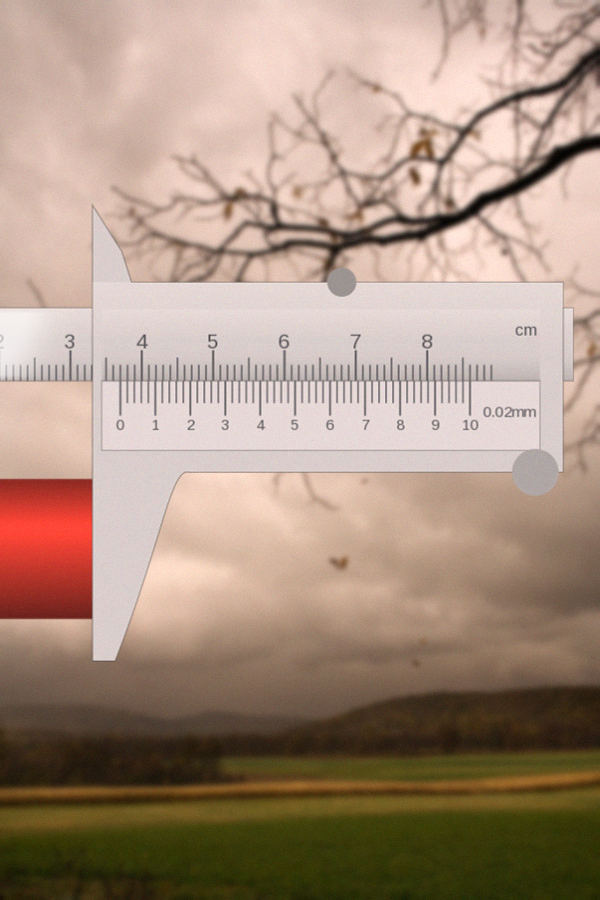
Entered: 37.0 mm
